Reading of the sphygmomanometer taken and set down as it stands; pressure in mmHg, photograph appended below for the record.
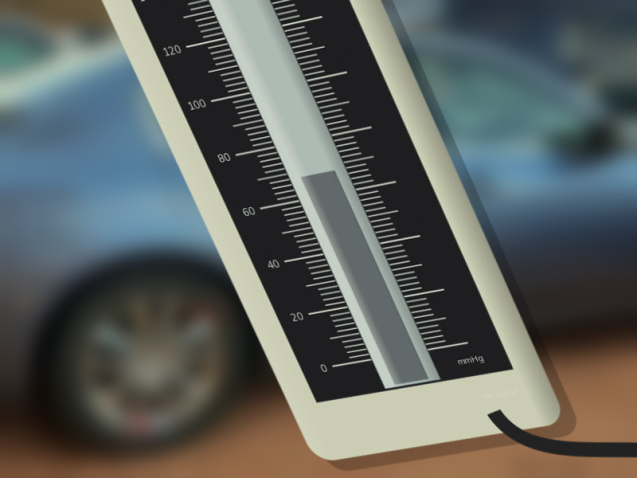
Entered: 68 mmHg
